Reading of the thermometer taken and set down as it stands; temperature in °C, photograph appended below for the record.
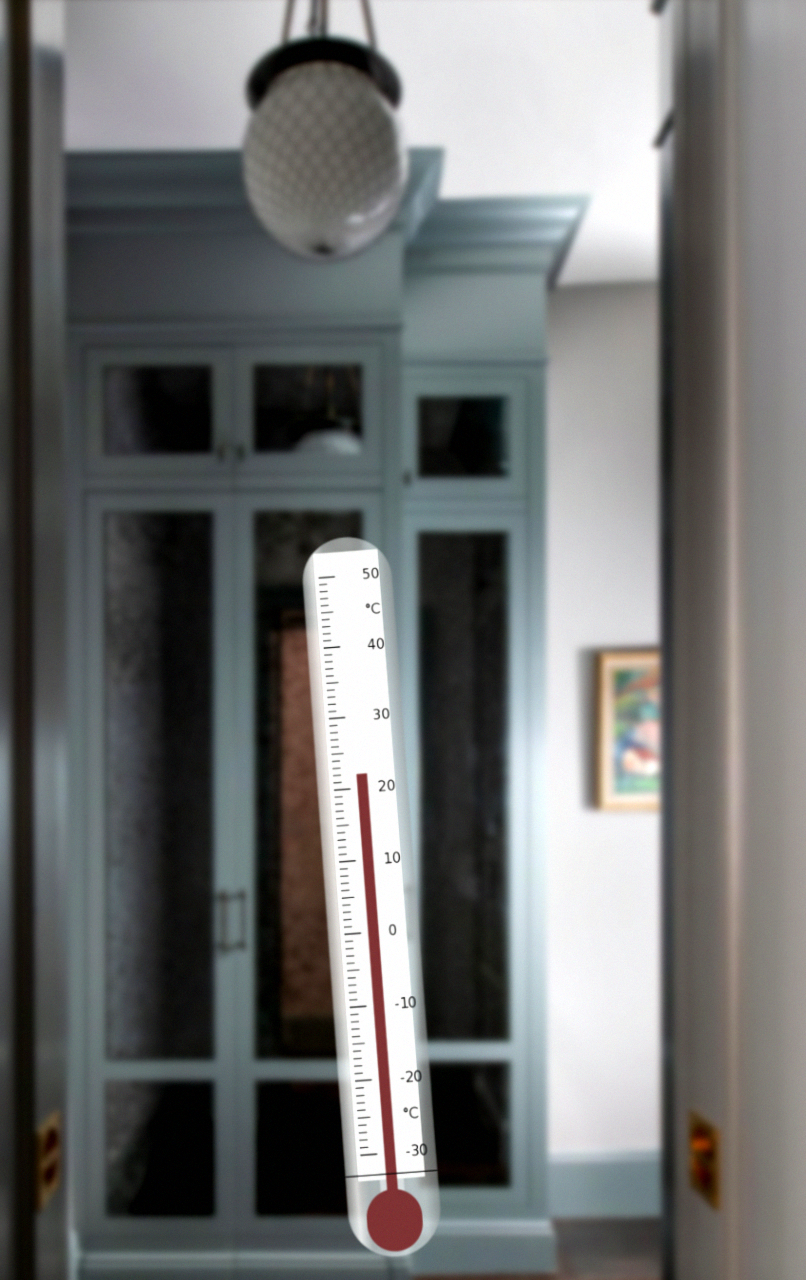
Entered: 22 °C
